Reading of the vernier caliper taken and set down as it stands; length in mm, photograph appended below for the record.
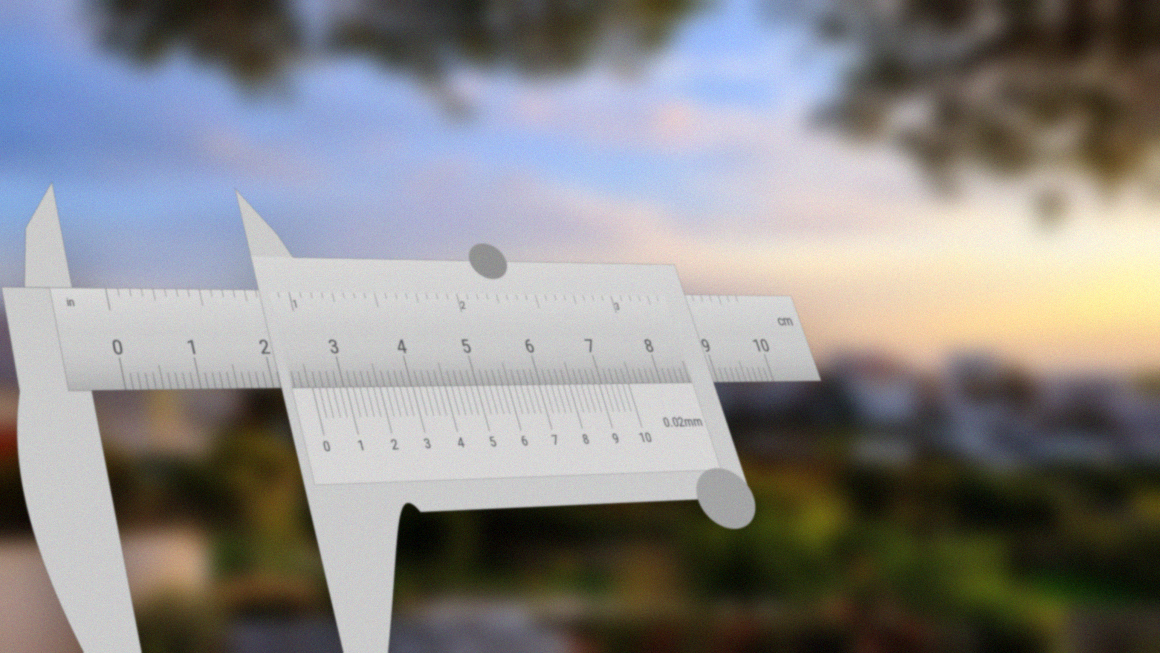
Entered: 25.5 mm
